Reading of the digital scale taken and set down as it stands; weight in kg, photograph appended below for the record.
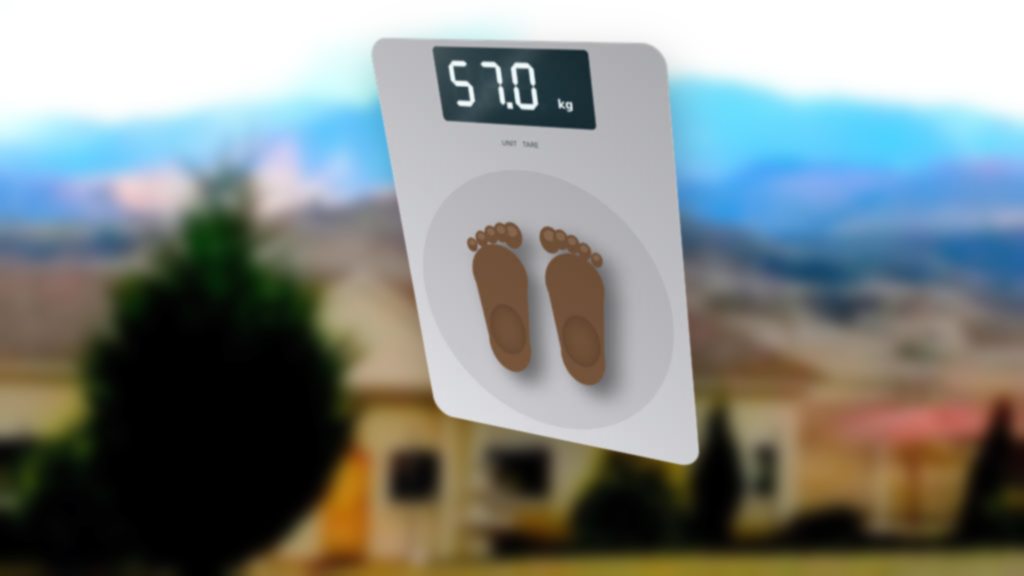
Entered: 57.0 kg
